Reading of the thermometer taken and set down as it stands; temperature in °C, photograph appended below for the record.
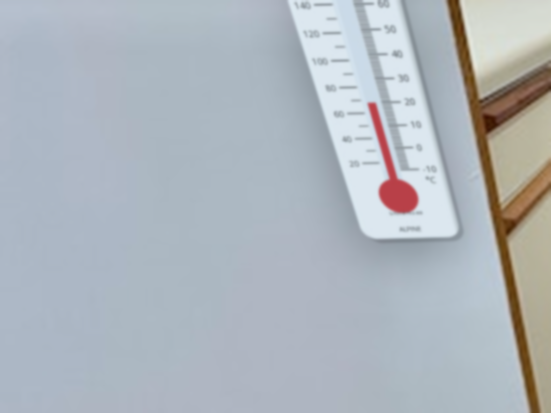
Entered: 20 °C
